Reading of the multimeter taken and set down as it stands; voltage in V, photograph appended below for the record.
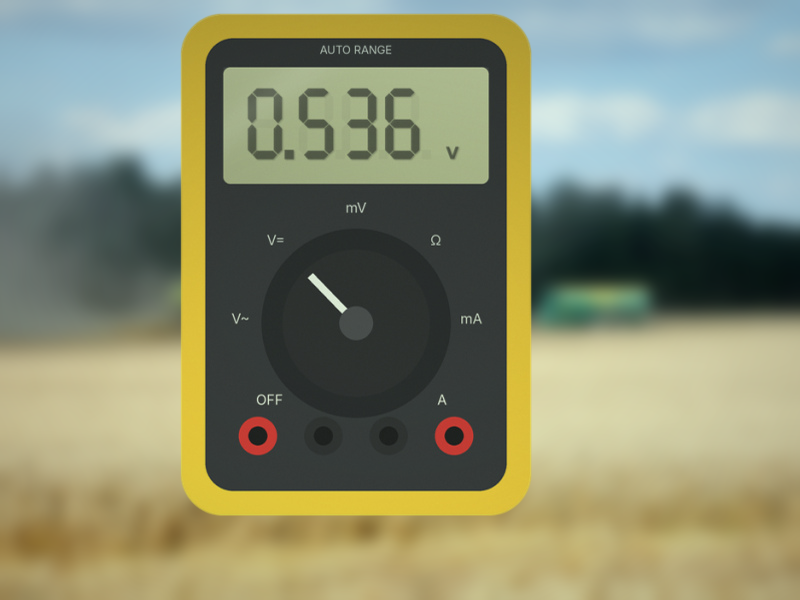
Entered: 0.536 V
